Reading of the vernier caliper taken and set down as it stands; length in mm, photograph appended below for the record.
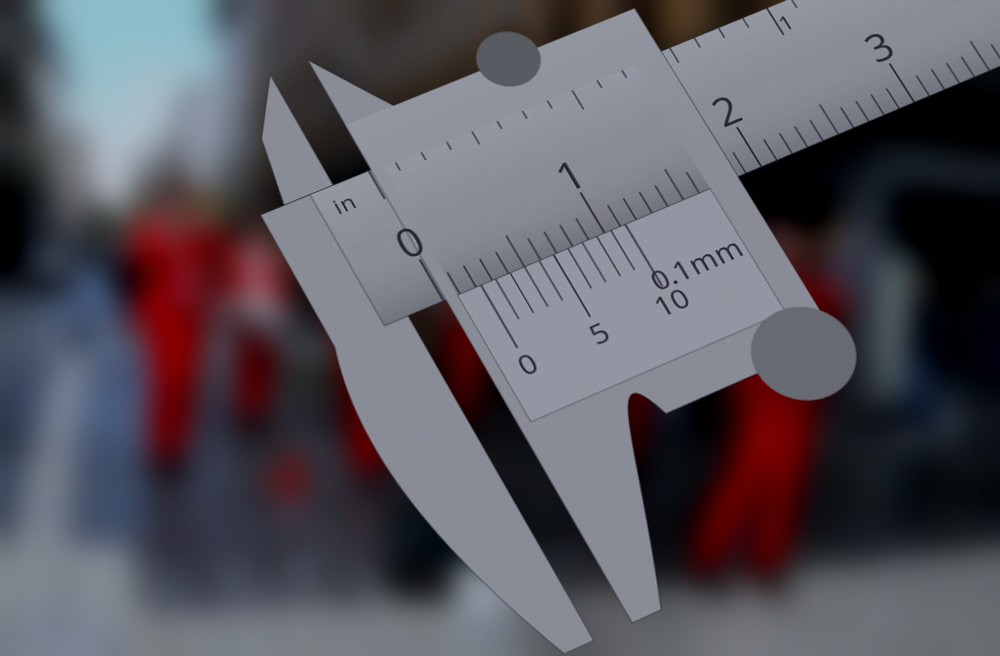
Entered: 2.3 mm
